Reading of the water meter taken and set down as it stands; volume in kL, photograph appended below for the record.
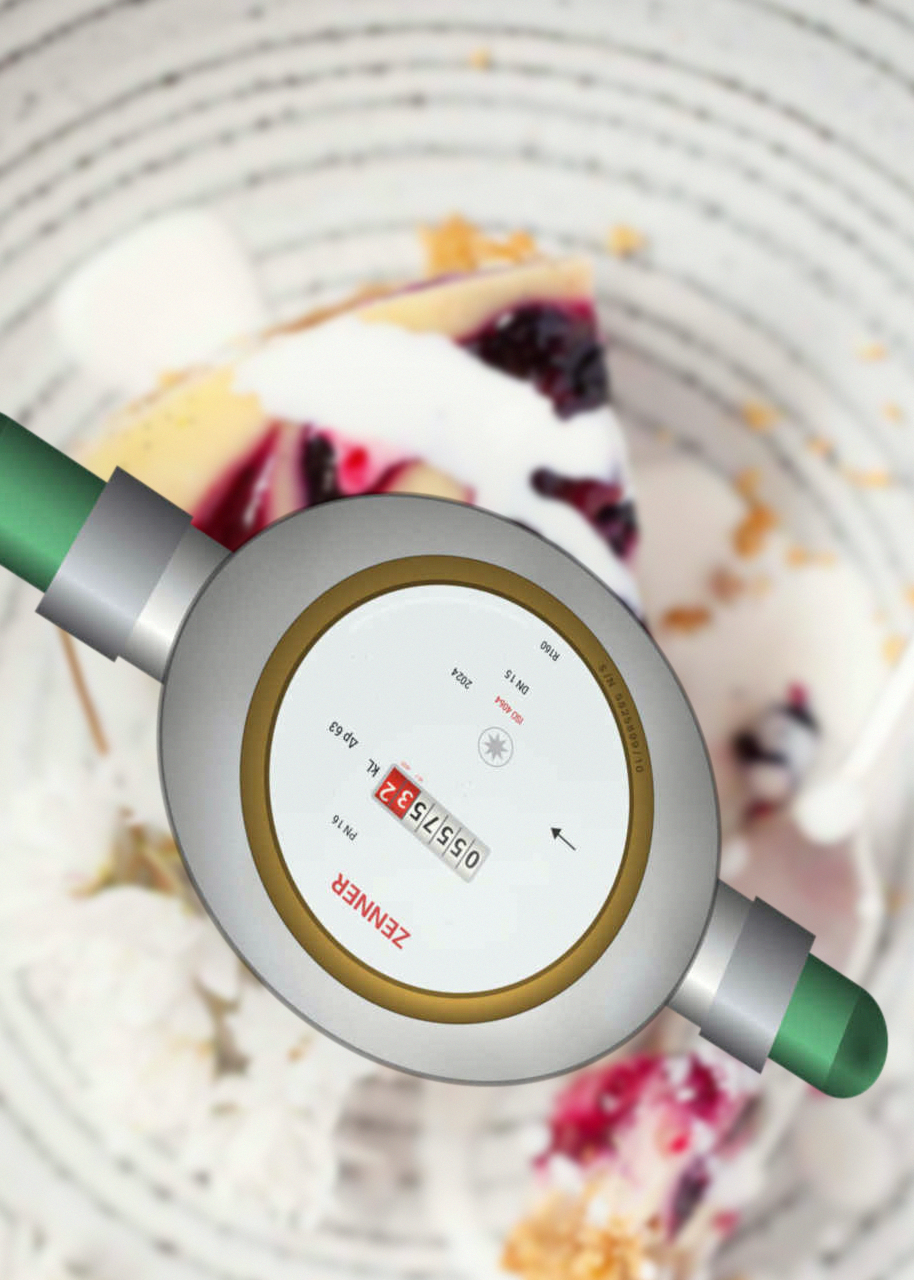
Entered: 5575.32 kL
